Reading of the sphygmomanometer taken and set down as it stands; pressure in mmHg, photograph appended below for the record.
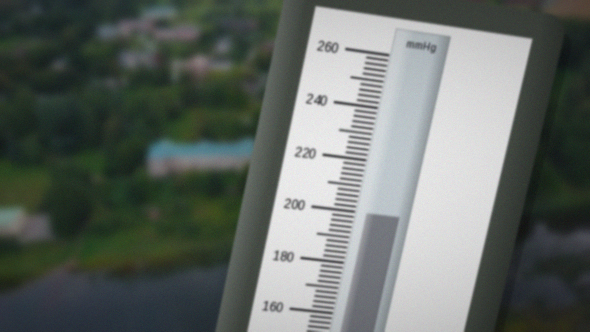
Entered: 200 mmHg
